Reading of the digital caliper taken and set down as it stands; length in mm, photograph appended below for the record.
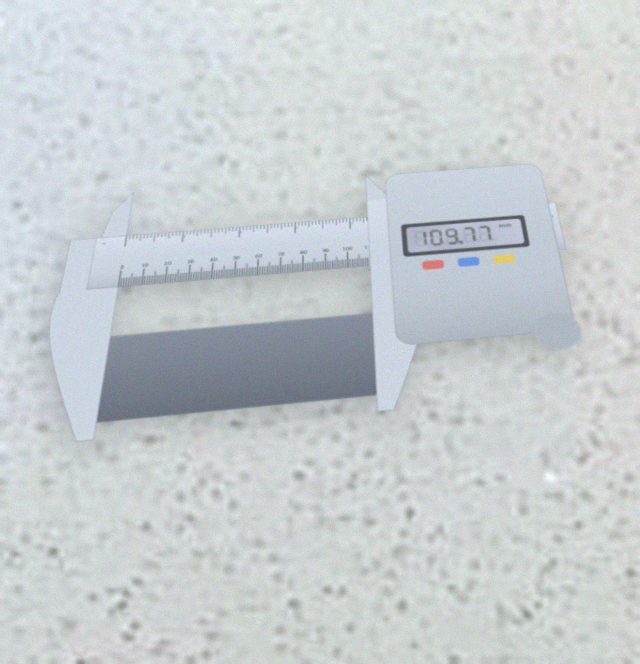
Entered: 109.77 mm
